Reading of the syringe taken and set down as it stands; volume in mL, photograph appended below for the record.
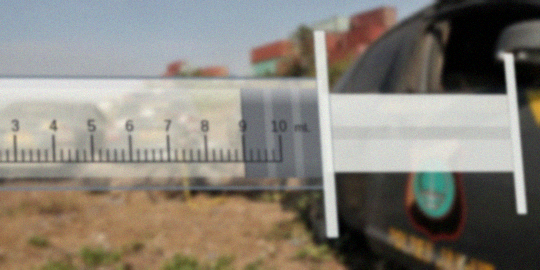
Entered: 9 mL
